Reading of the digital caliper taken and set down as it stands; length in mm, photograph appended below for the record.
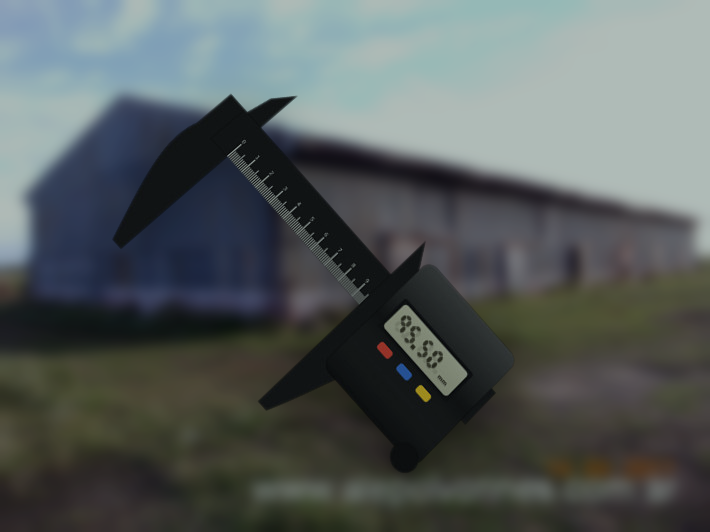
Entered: 95.50 mm
